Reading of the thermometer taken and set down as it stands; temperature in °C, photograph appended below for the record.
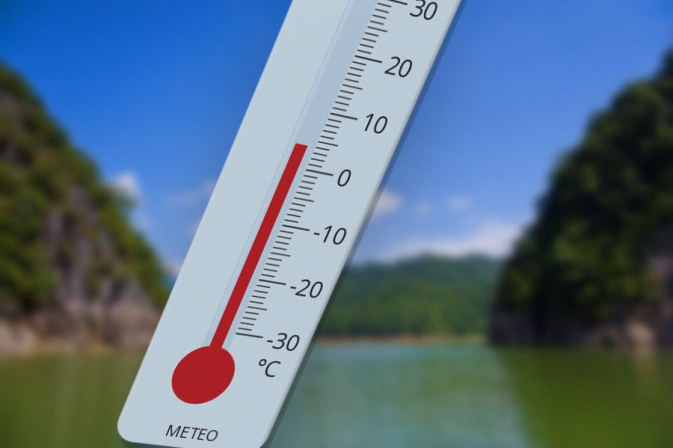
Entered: 4 °C
